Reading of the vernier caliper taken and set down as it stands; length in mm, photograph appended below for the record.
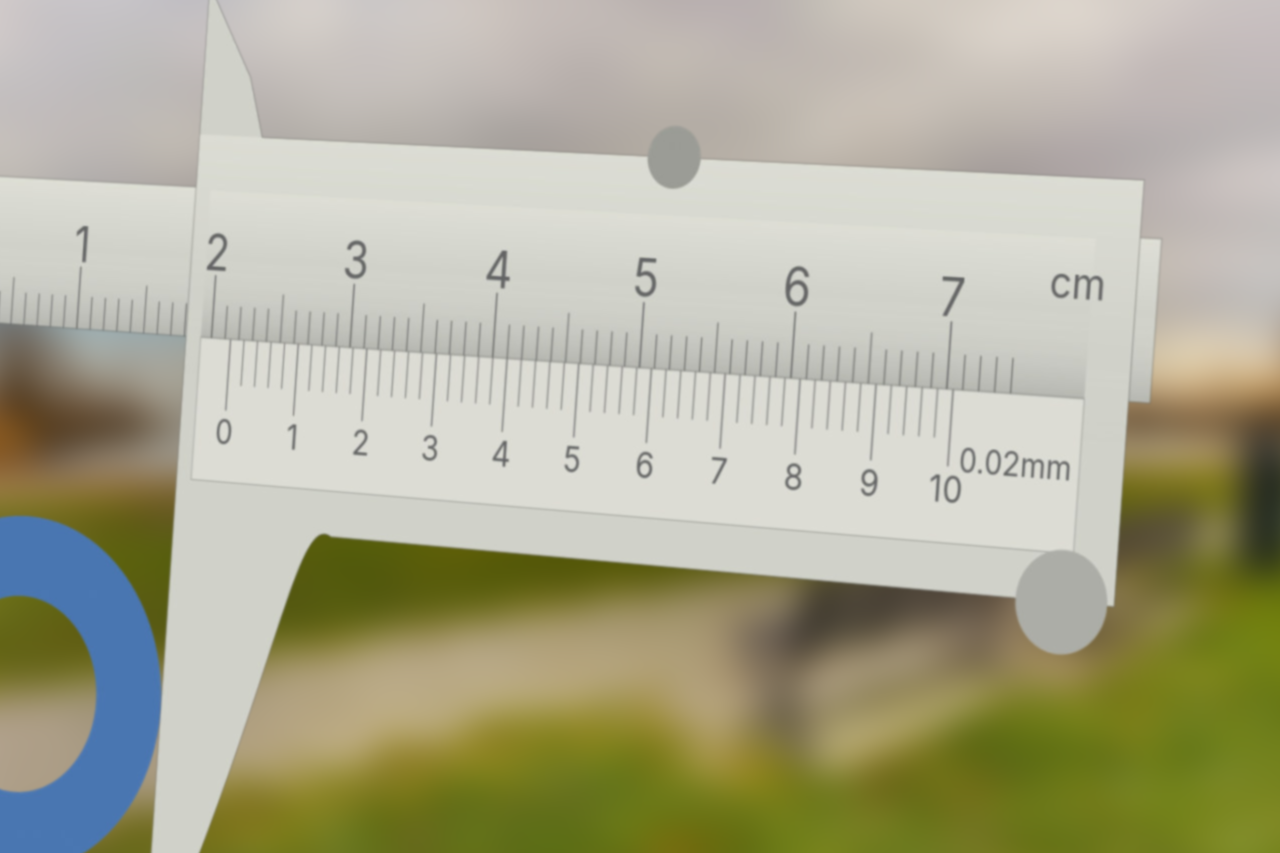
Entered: 21.4 mm
